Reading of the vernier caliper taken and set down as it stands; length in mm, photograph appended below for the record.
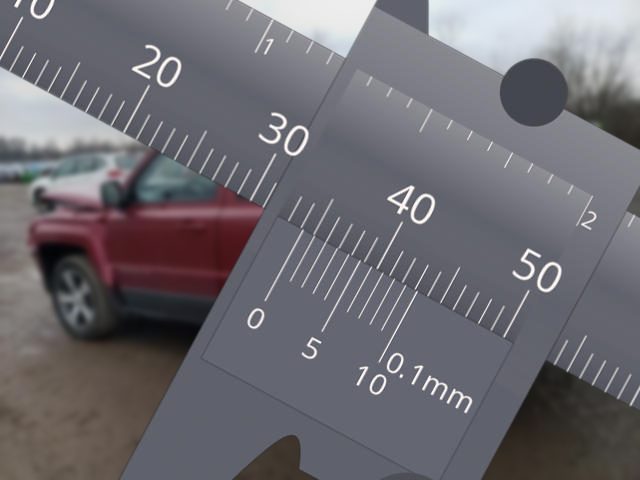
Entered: 34.2 mm
